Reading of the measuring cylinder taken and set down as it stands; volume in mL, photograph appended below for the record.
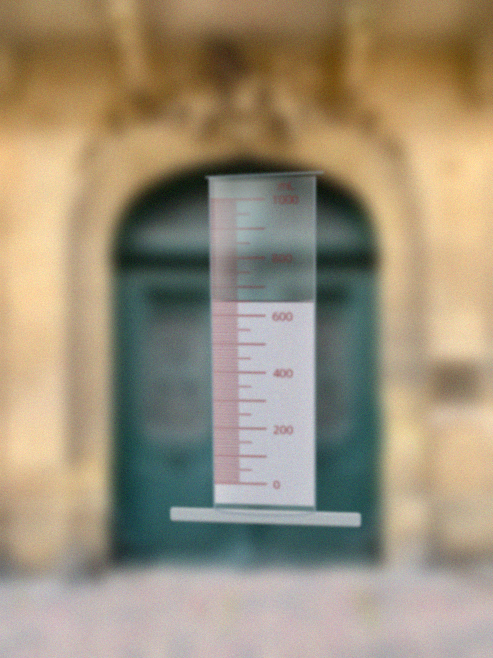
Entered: 650 mL
